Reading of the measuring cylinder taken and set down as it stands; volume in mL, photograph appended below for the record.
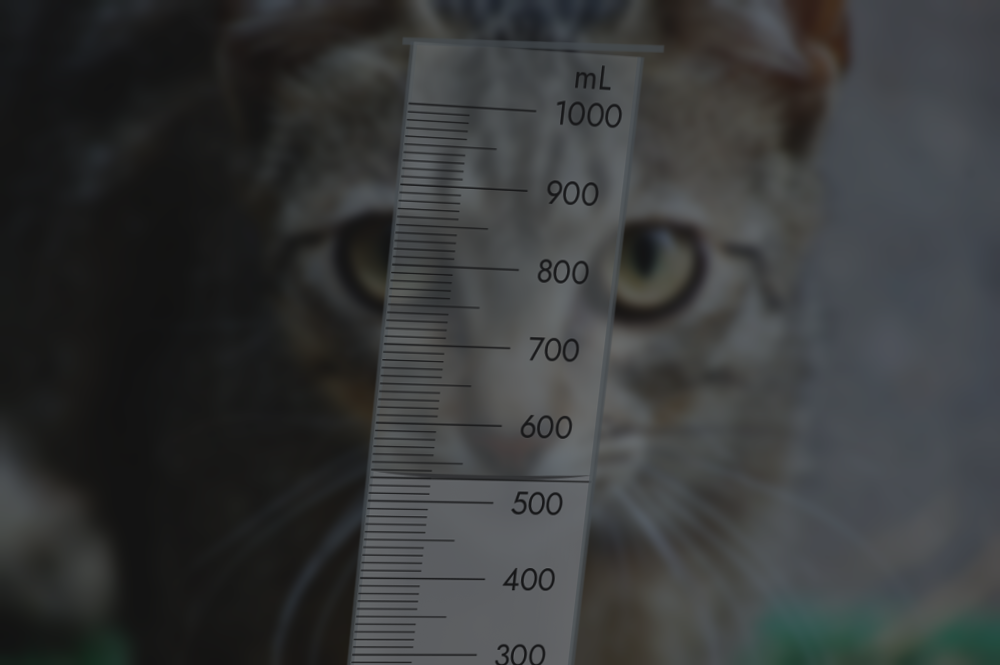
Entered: 530 mL
